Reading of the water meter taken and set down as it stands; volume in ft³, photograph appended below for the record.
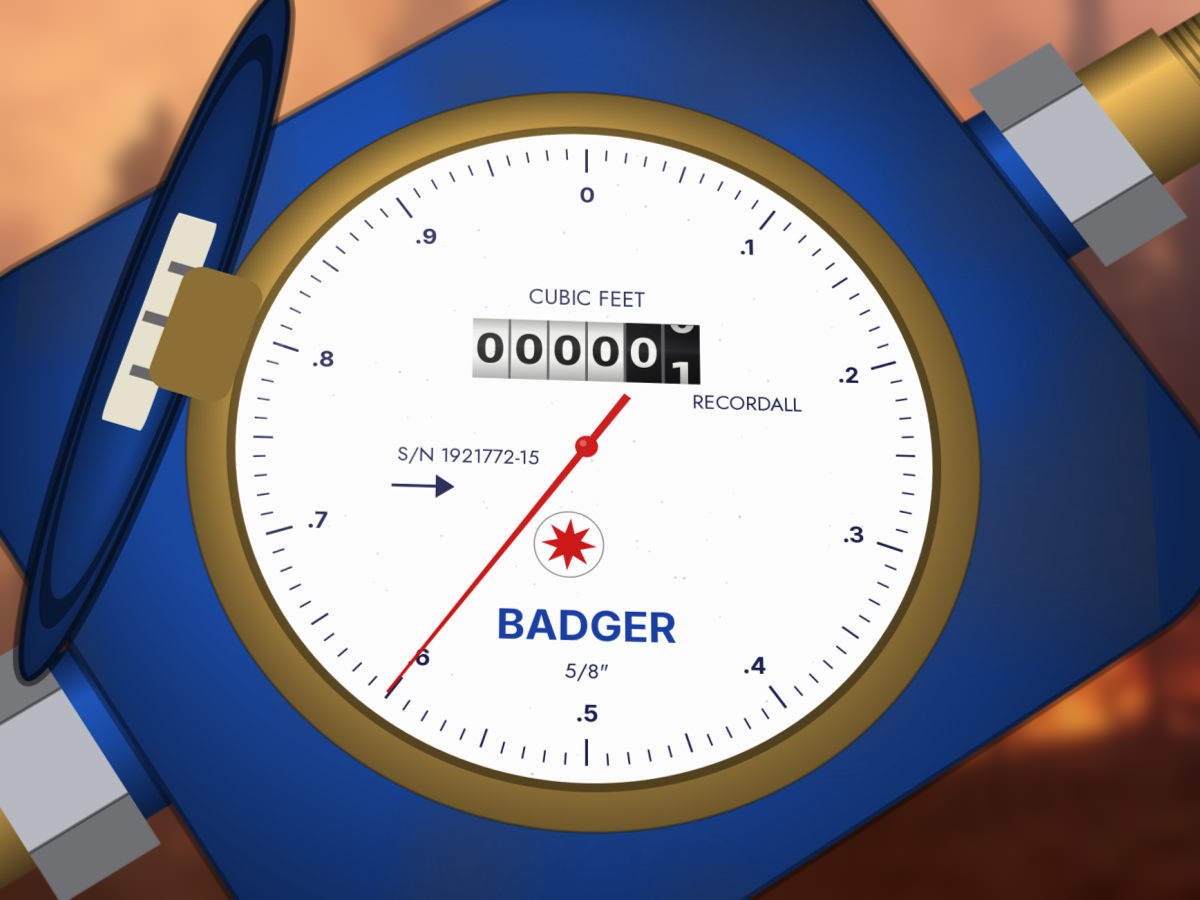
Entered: 0.60 ft³
